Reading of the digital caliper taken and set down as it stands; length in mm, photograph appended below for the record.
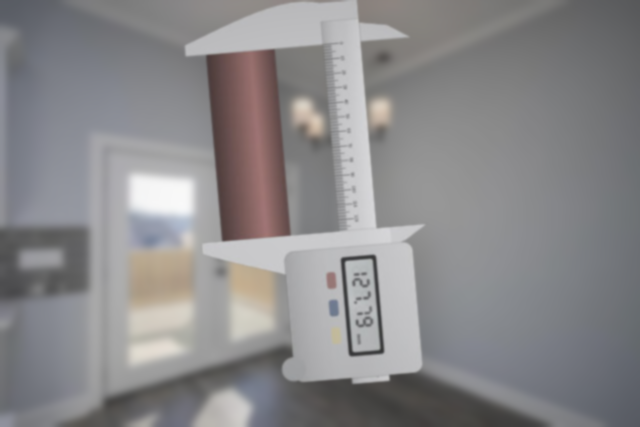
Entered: 127.79 mm
